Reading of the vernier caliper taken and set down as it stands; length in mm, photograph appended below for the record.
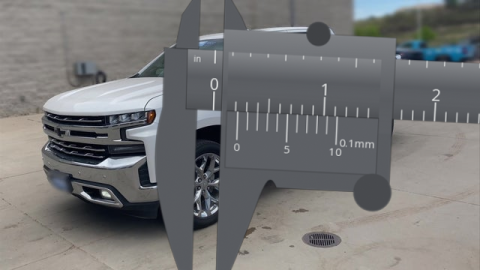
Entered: 2.2 mm
